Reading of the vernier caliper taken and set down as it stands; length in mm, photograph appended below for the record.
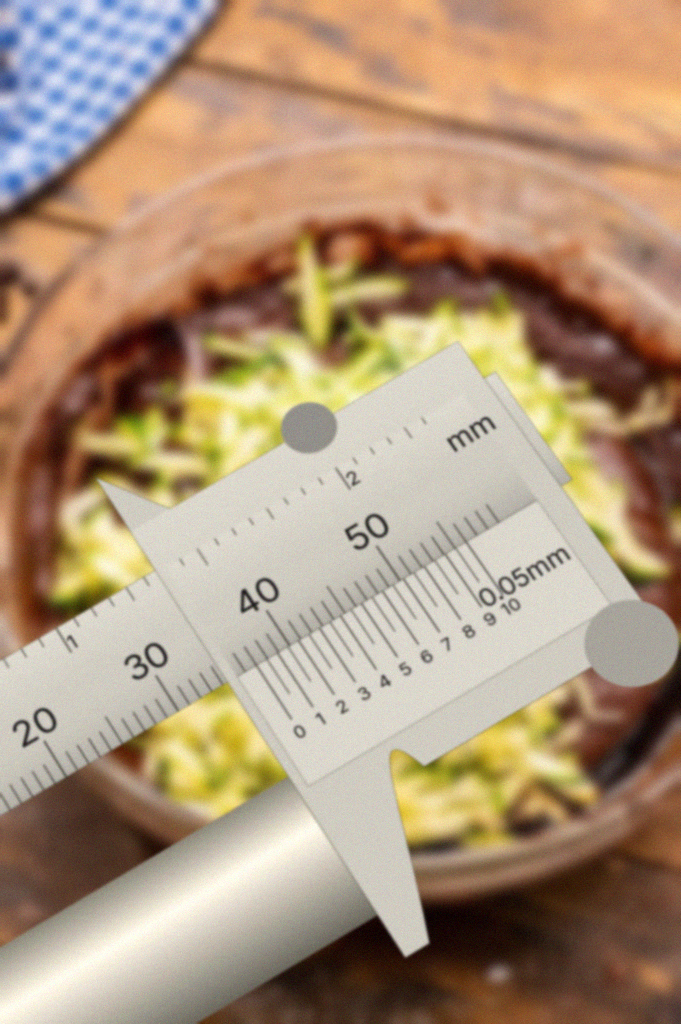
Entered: 37.0 mm
